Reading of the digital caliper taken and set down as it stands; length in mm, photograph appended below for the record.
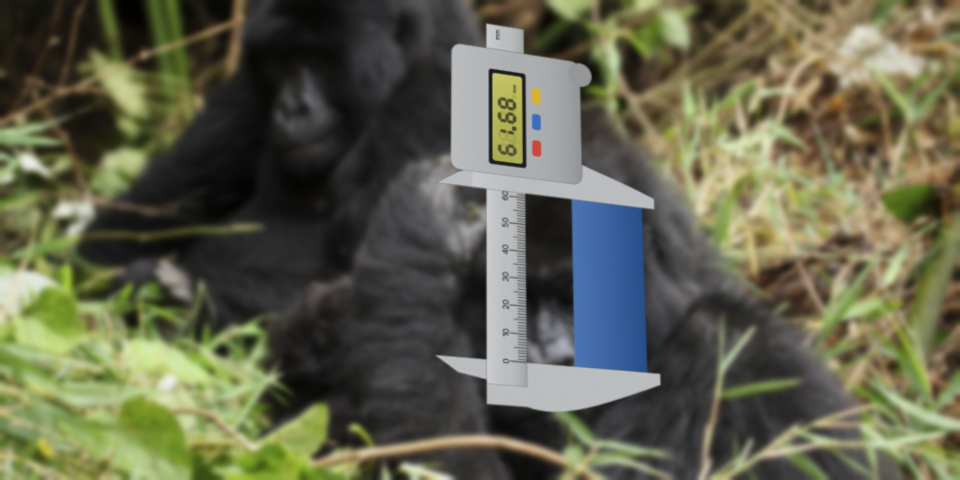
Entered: 61.68 mm
